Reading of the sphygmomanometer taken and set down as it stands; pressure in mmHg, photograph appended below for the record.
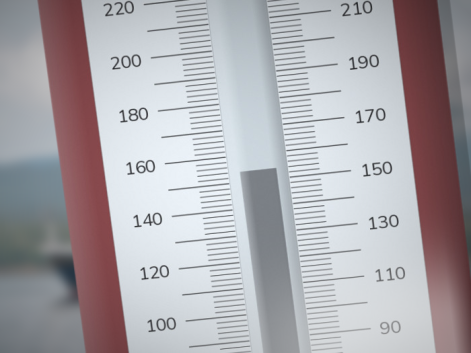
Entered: 154 mmHg
